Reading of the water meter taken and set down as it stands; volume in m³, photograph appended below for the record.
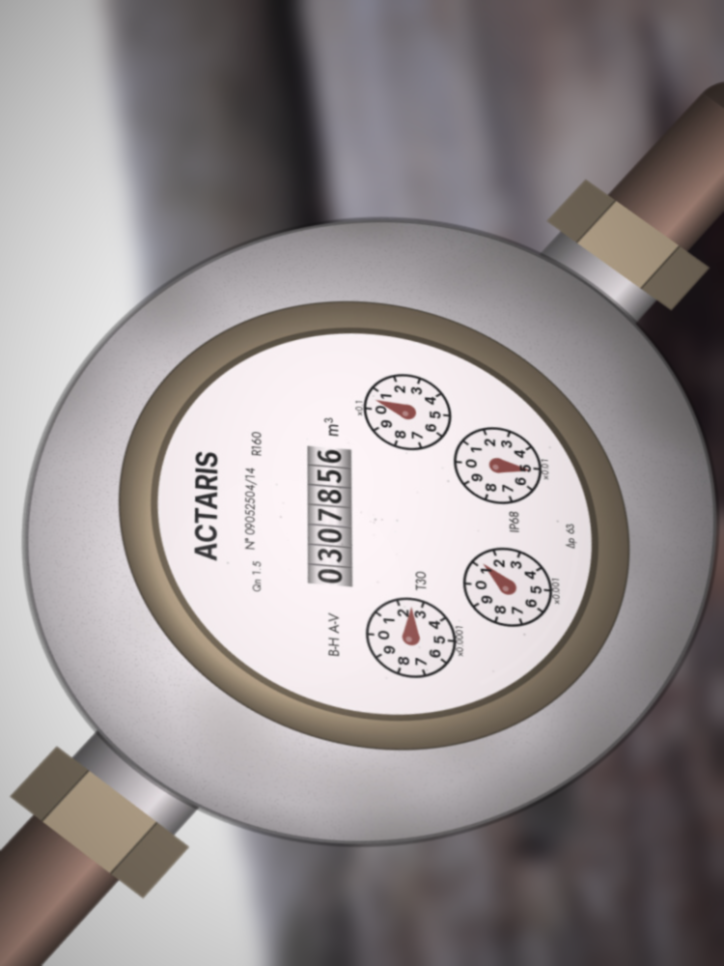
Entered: 307856.0512 m³
